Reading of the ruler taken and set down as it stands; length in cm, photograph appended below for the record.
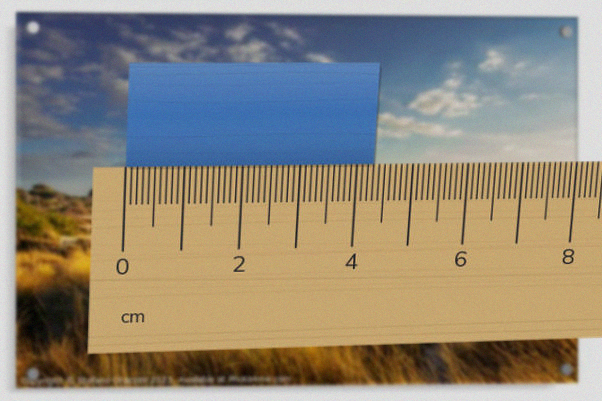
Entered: 4.3 cm
